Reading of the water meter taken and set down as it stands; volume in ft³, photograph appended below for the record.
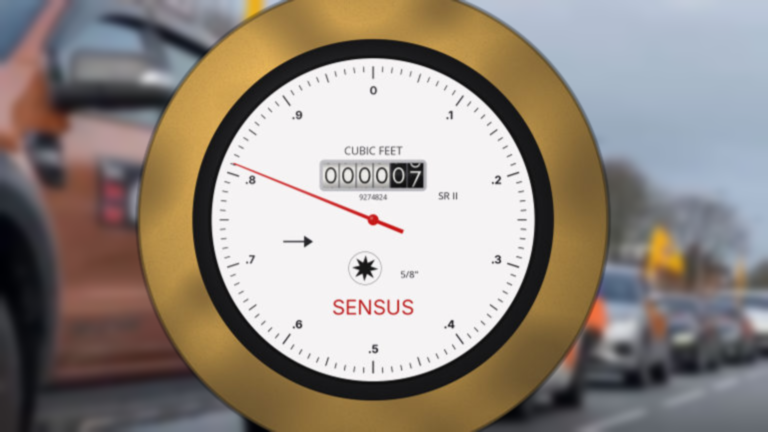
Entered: 6.81 ft³
